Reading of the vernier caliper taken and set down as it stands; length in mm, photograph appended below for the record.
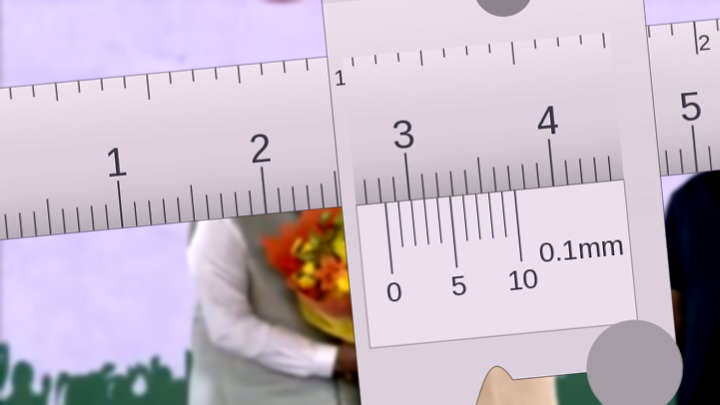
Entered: 28.3 mm
